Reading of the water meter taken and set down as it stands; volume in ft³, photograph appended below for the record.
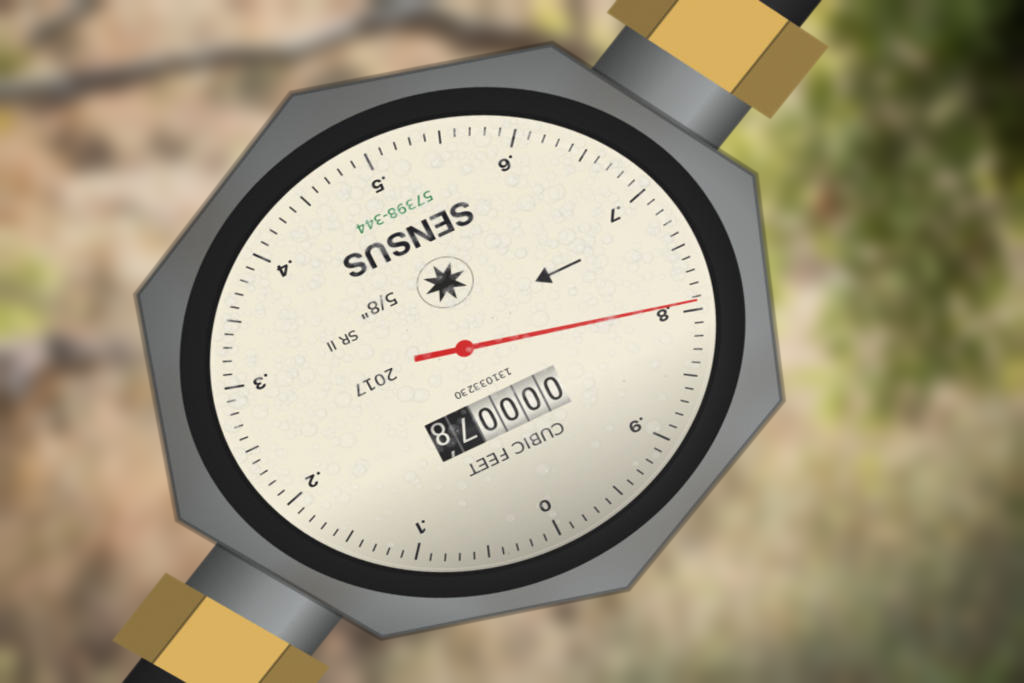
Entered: 77.79 ft³
